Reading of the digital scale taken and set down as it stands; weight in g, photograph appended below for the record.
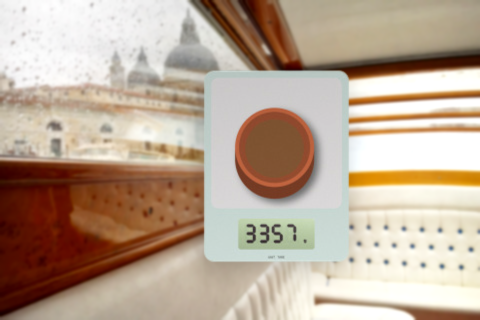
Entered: 3357 g
